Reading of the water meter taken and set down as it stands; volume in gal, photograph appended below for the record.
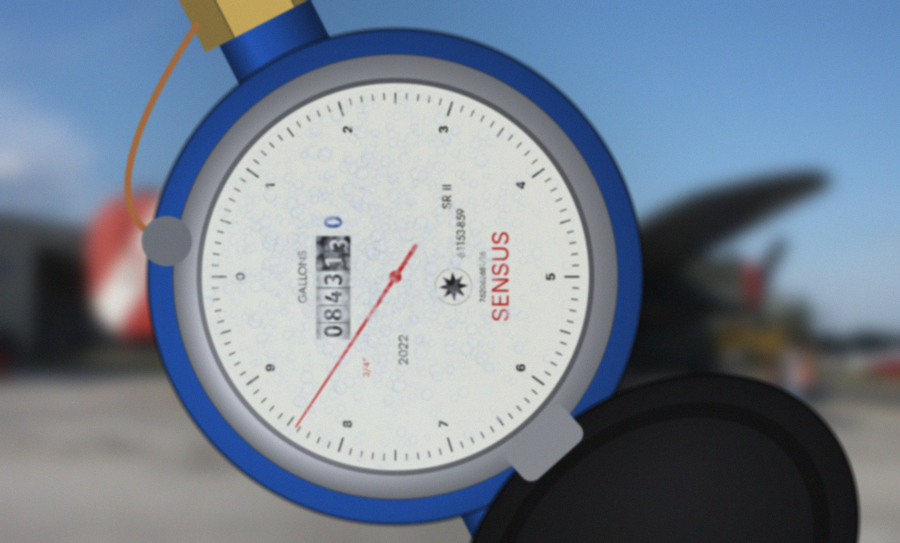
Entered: 843128.4 gal
